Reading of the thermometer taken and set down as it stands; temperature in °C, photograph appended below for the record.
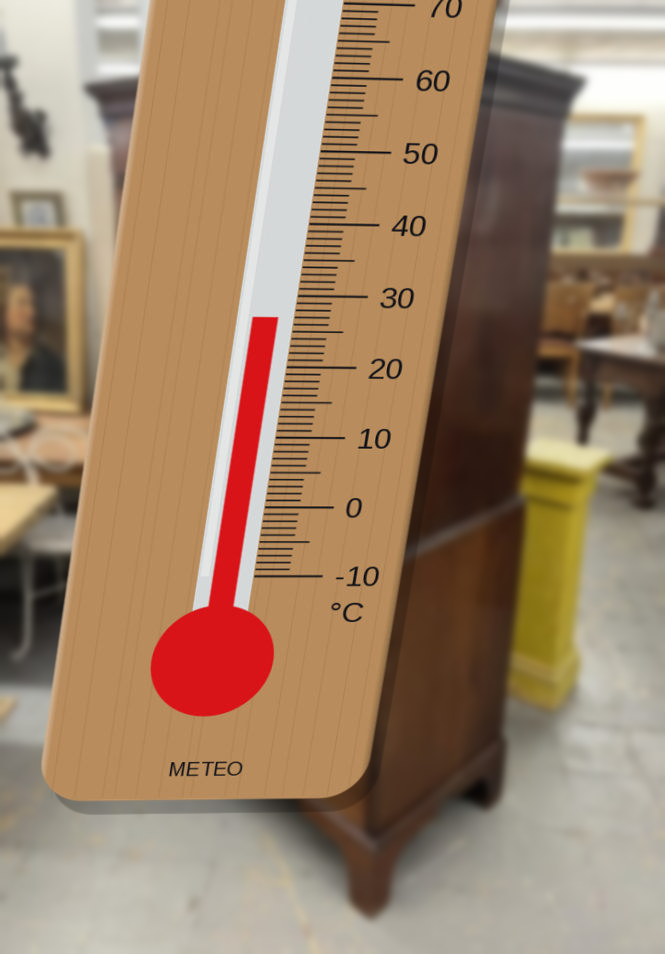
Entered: 27 °C
